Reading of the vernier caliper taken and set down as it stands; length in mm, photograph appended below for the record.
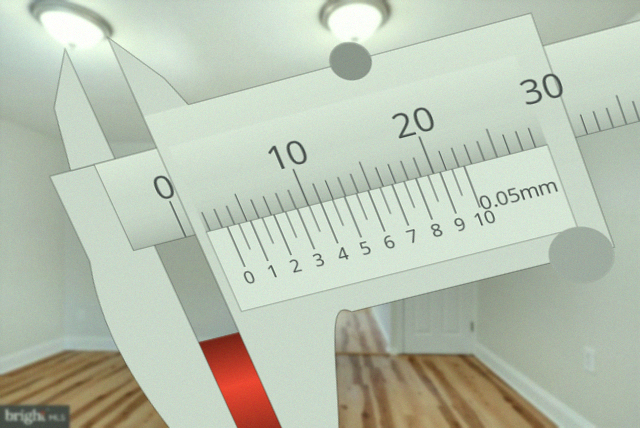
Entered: 3.4 mm
